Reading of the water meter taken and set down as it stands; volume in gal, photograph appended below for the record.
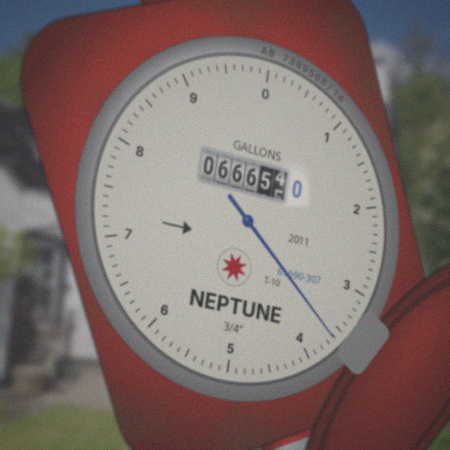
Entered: 666543.6 gal
